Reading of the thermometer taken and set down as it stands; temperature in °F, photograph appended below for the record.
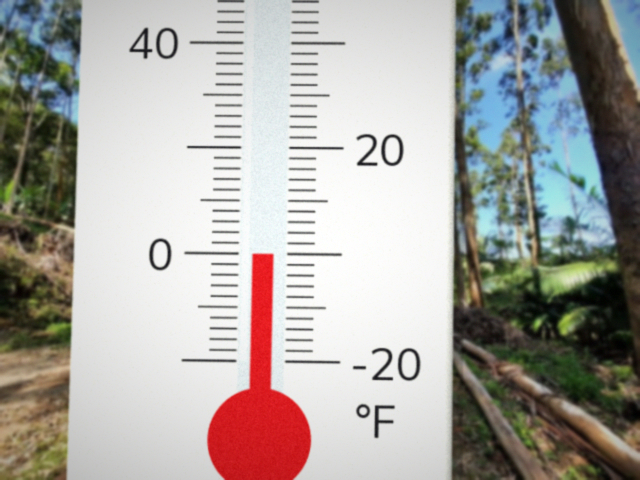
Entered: 0 °F
